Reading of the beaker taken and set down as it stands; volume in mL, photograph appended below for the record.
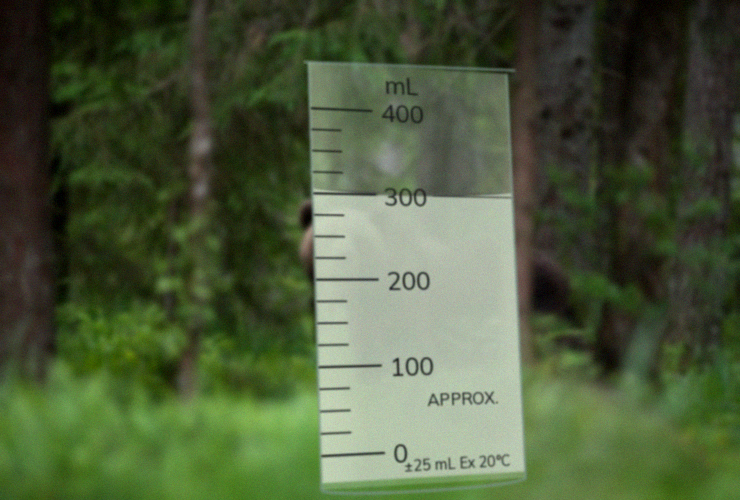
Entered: 300 mL
